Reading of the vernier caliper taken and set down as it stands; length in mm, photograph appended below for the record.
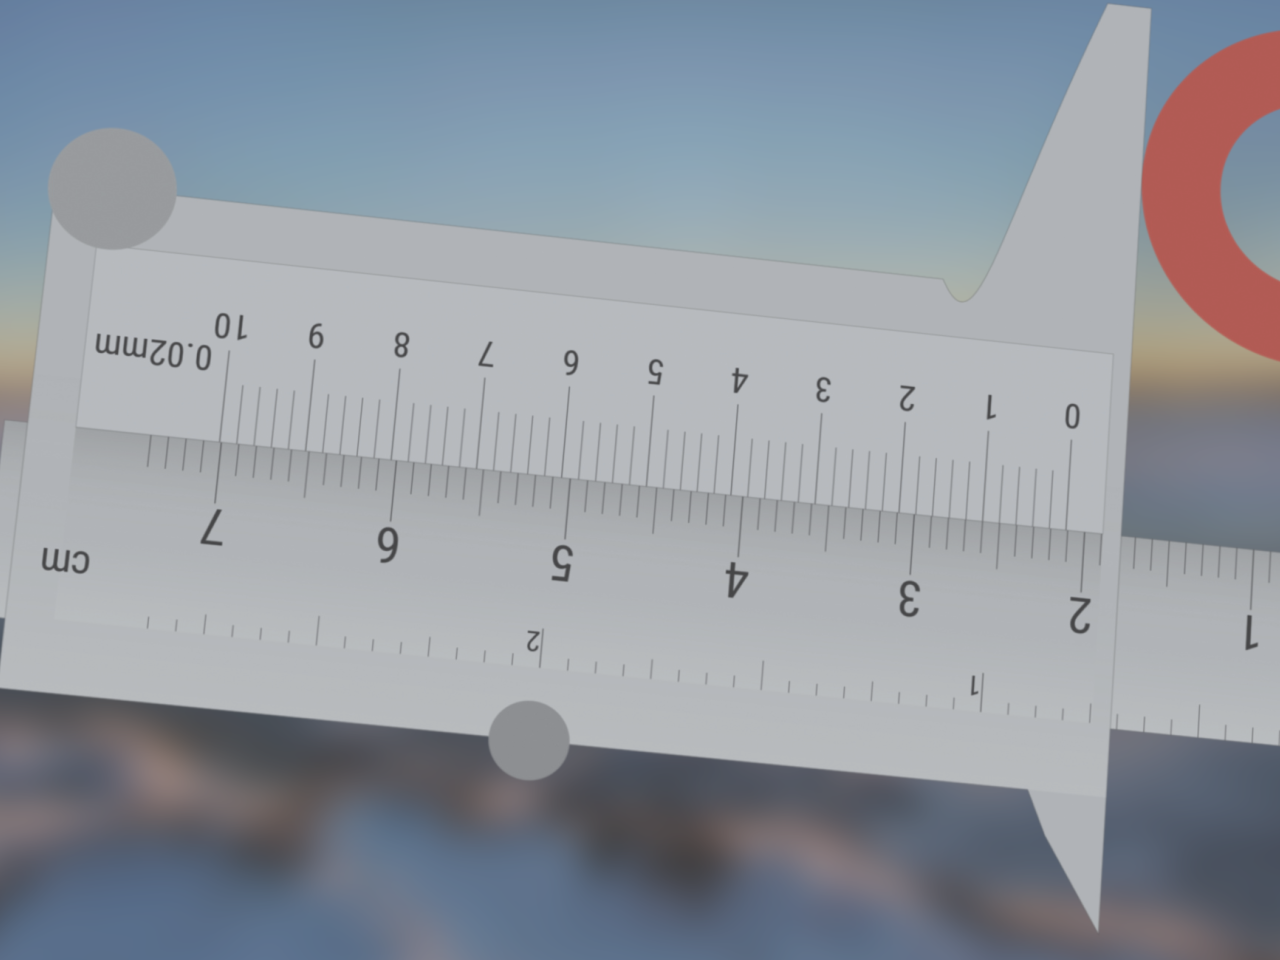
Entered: 21.1 mm
